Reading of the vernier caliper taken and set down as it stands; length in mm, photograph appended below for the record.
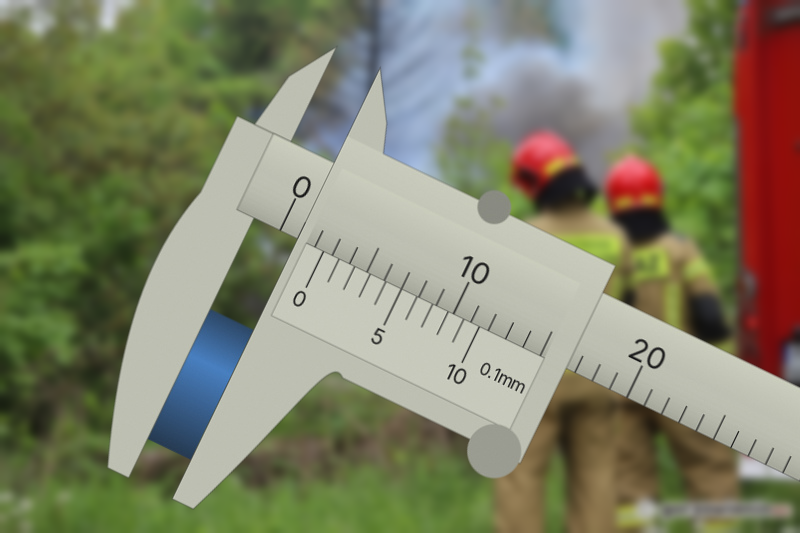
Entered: 2.5 mm
